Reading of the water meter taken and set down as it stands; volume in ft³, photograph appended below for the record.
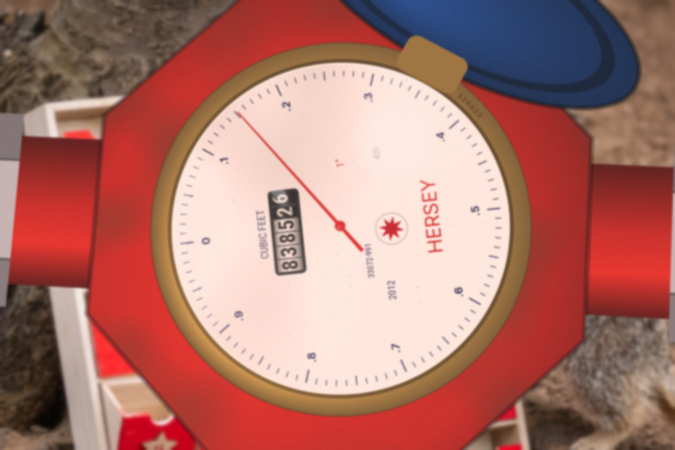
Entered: 838526.15 ft³
